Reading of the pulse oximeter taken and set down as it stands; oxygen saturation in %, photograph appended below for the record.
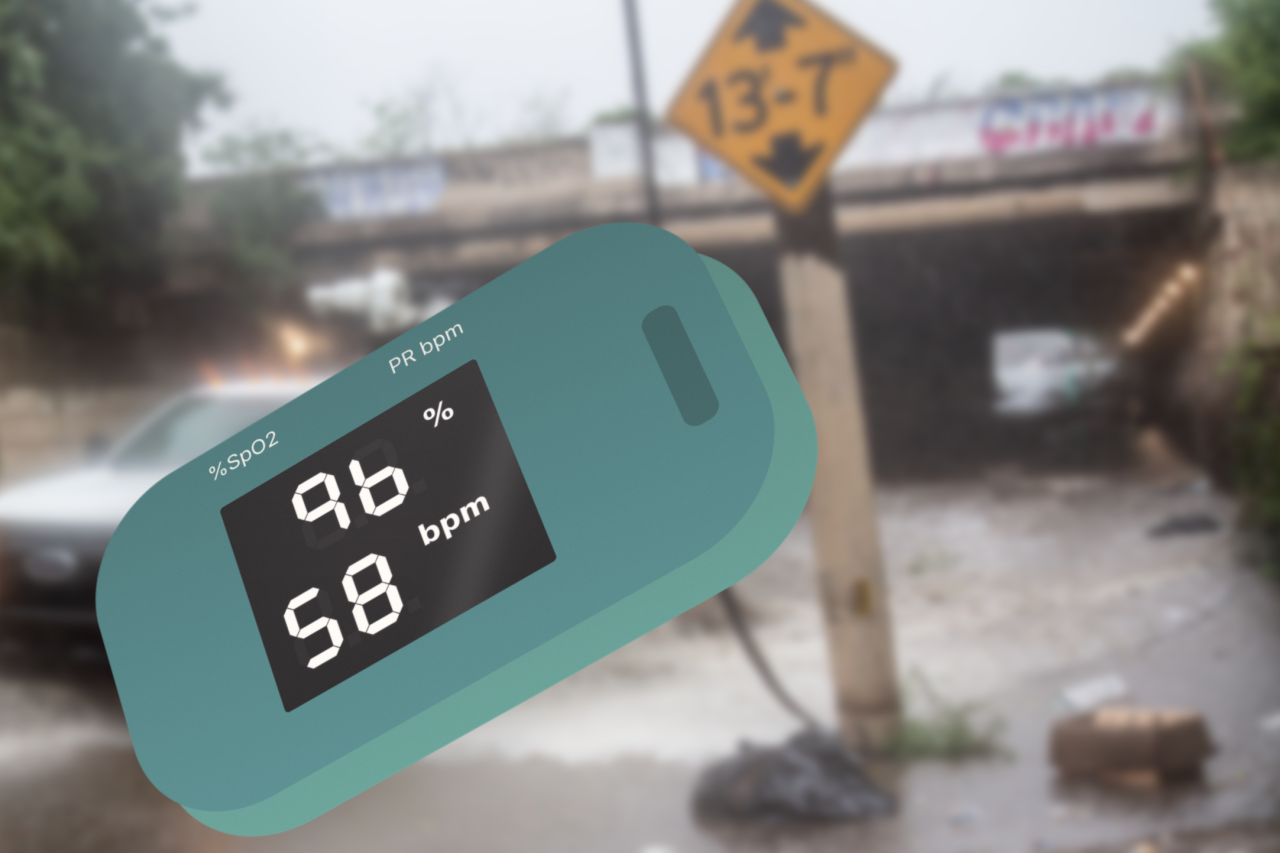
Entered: 96 %
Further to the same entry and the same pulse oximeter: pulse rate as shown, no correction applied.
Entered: 58 bpm
